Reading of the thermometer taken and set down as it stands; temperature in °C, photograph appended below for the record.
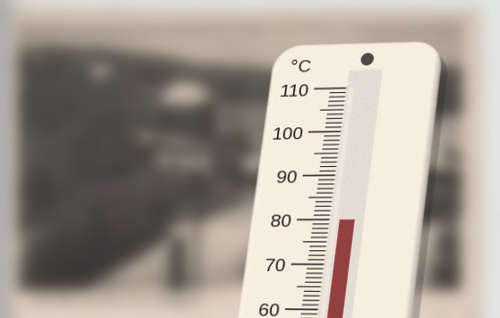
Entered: 80 °C
